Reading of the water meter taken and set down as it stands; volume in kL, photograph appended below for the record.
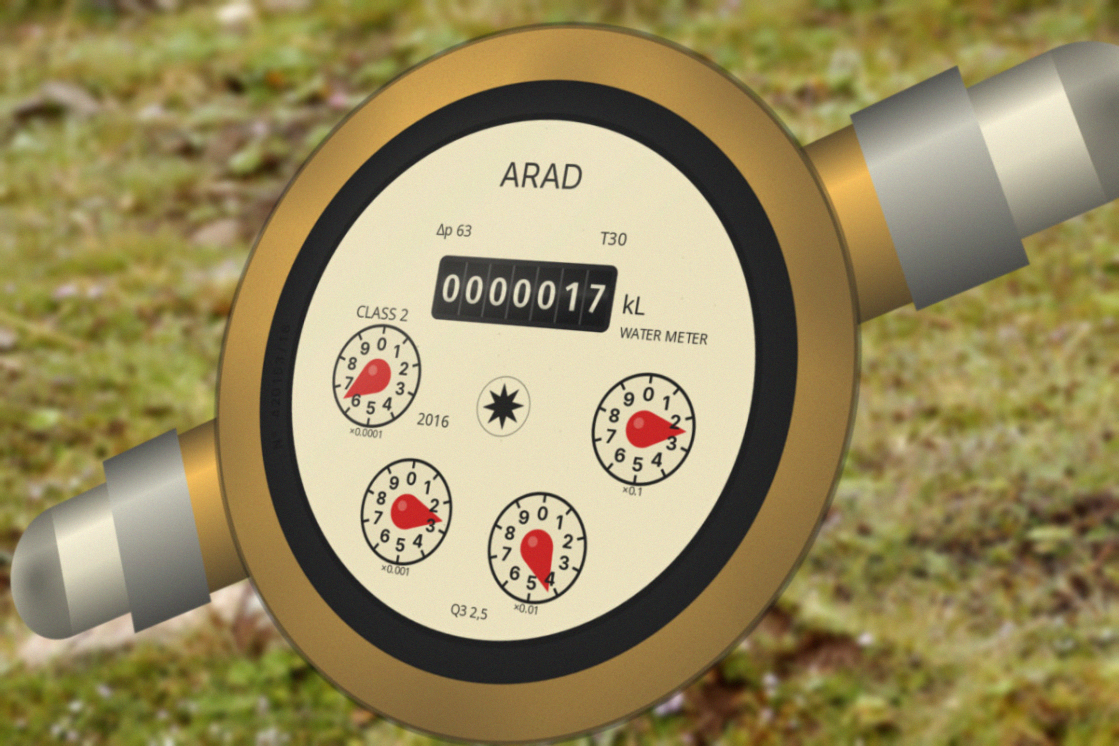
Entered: 17.2426 kL
